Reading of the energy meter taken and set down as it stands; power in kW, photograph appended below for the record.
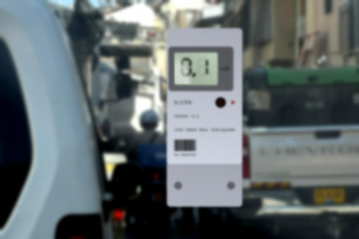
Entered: 0.1 kW
